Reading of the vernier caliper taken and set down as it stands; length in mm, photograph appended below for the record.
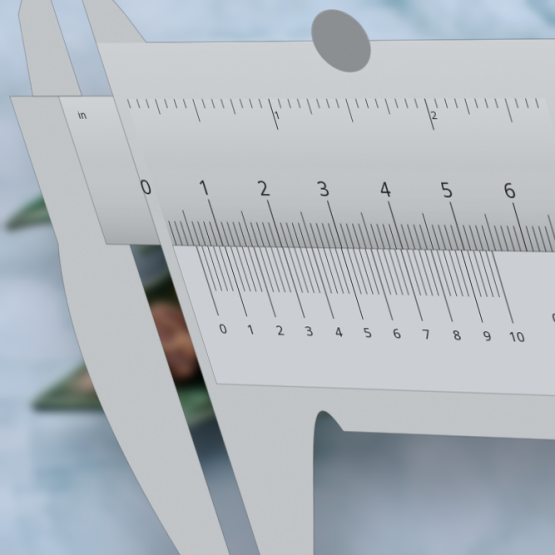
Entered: 5.4 mm
